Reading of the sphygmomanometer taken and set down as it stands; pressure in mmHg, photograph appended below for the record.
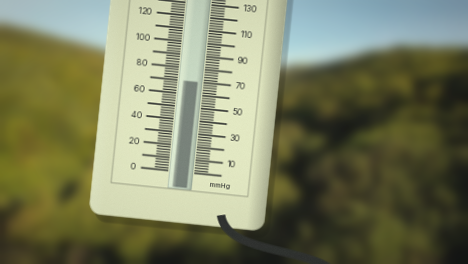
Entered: 70 mmHg
